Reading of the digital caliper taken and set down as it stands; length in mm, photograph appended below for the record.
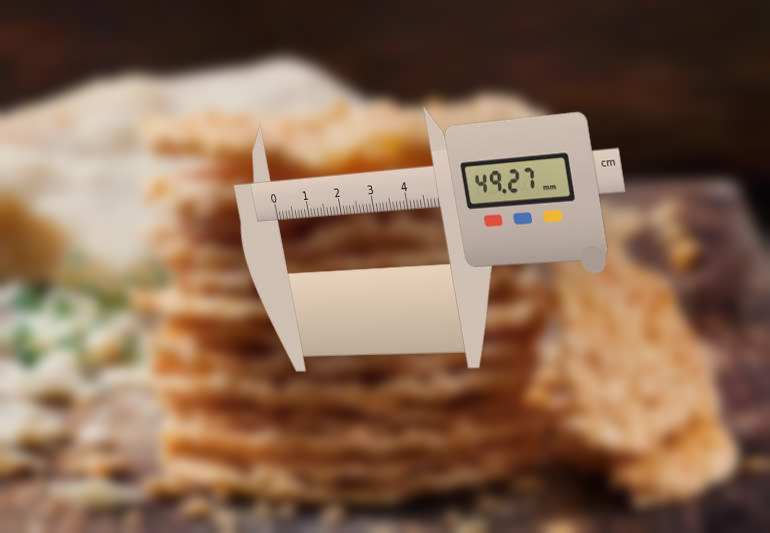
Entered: 49.27 mm
